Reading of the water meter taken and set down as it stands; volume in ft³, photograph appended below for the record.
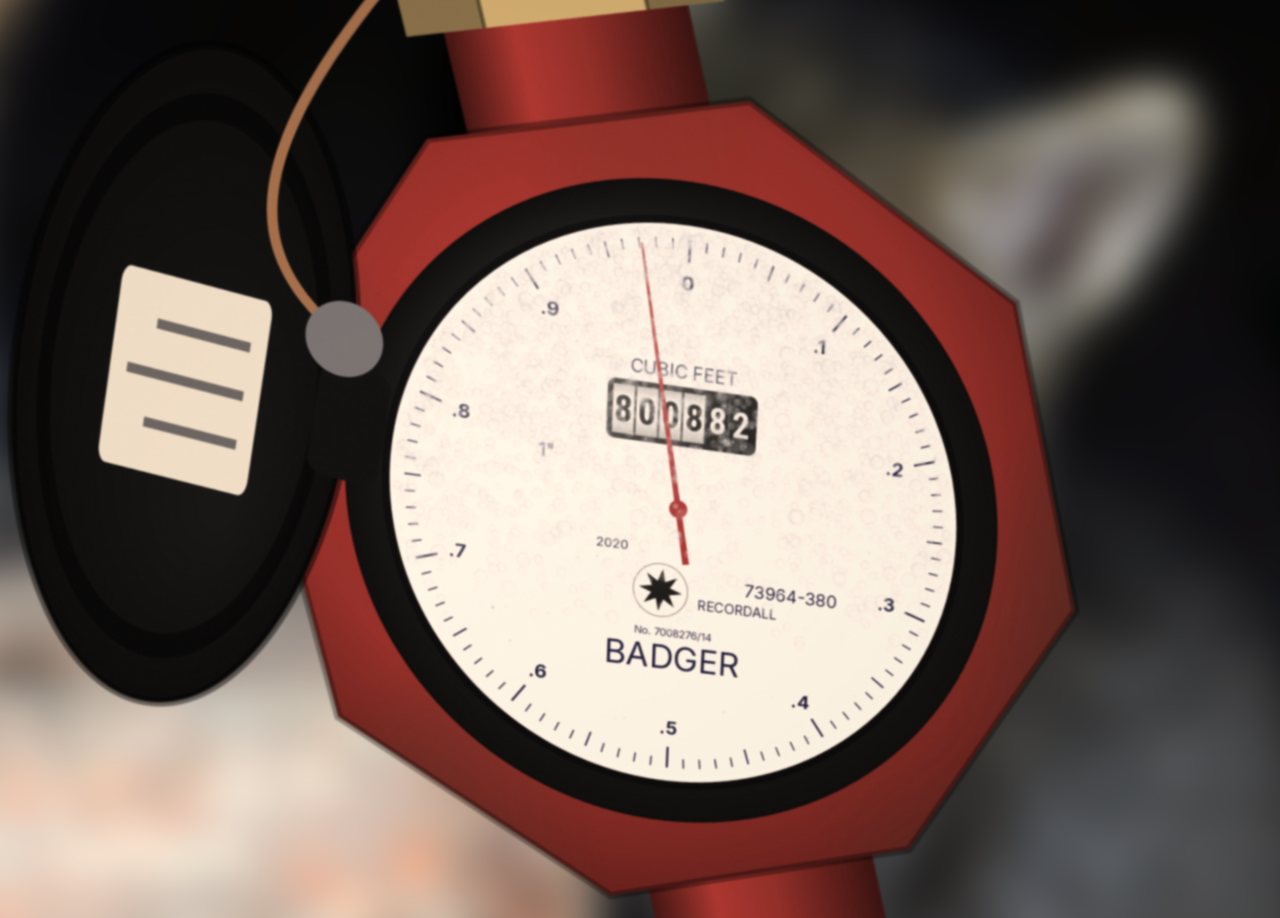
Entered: 800881.97 ft³
